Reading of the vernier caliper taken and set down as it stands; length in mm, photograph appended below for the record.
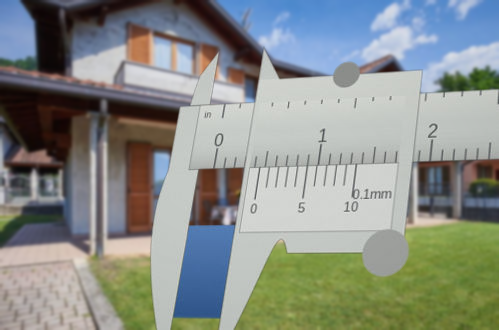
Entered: 4.5 mm
